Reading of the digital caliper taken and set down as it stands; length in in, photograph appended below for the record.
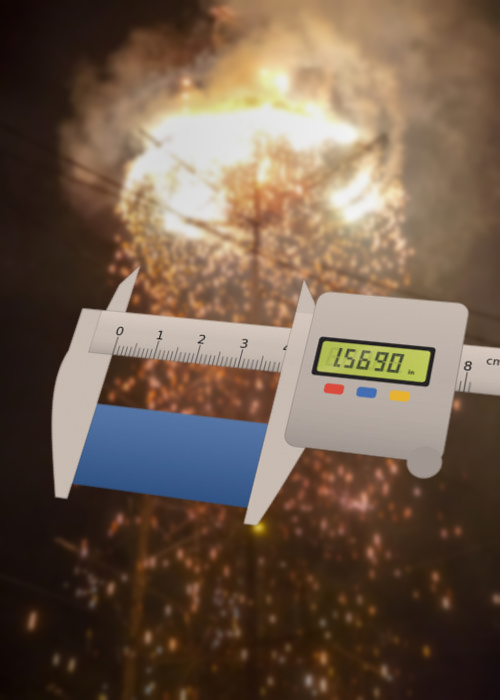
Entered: 1.5690 in
